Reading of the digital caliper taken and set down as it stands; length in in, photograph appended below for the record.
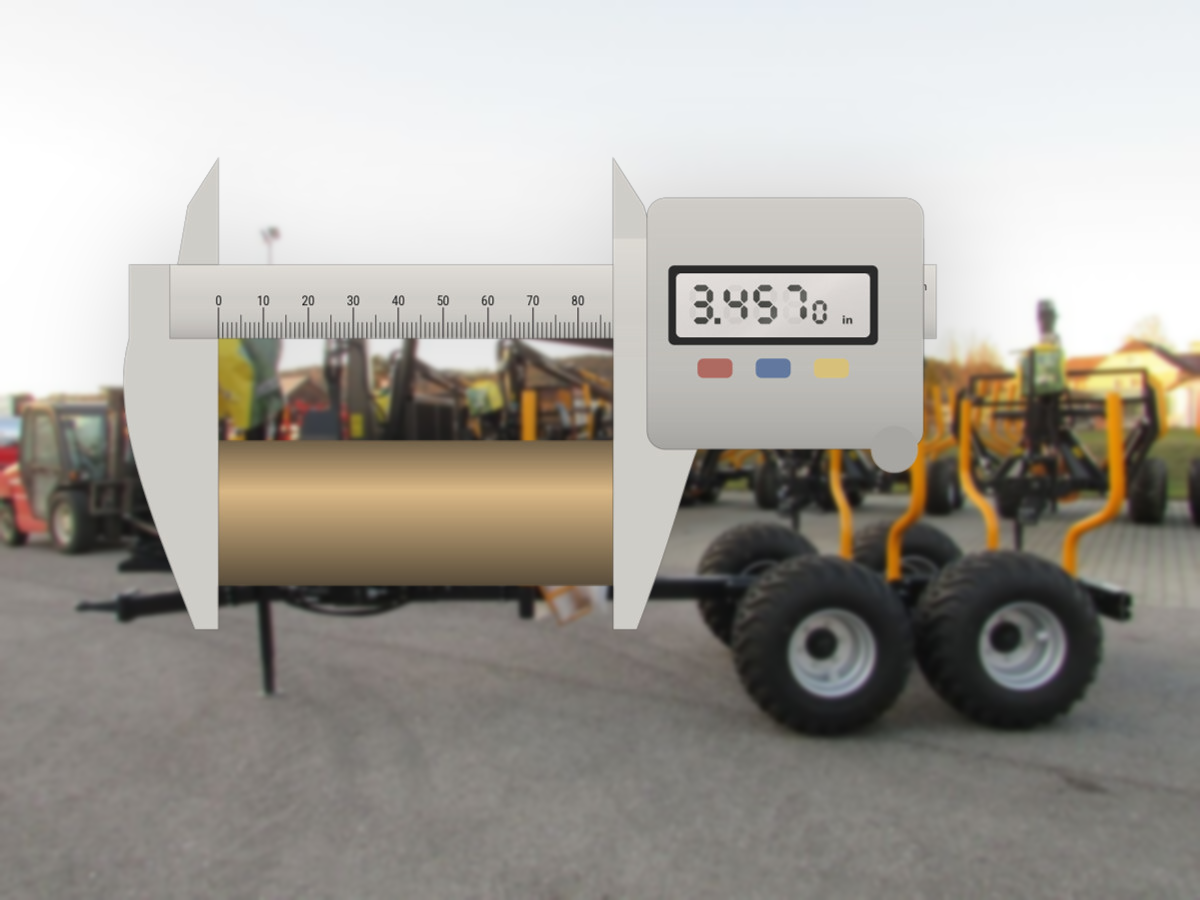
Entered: 3.4570 in
